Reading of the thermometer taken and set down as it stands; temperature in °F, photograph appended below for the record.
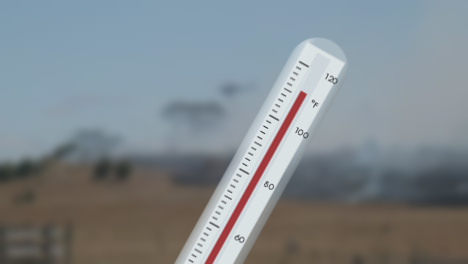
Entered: 112 °F
